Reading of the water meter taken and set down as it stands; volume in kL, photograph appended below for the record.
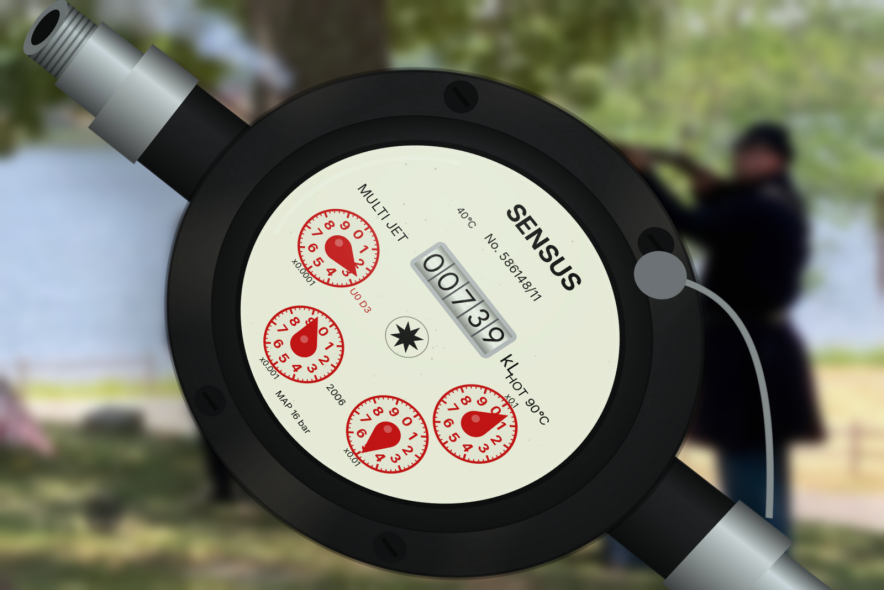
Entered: 739.0492 kL
